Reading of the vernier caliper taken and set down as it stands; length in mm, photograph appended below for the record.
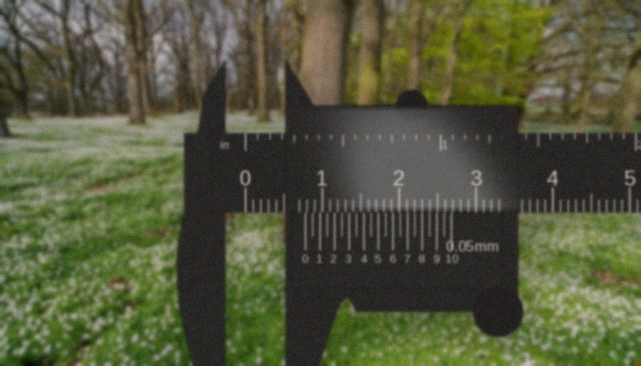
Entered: 7.8 mm
